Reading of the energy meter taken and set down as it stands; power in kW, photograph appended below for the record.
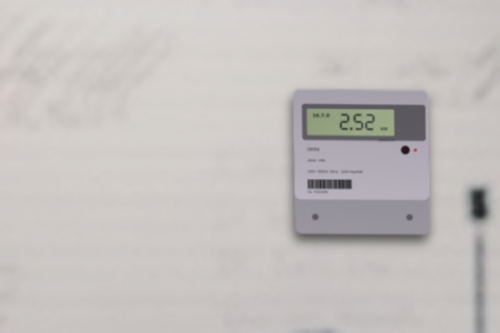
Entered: 2.52 kW
